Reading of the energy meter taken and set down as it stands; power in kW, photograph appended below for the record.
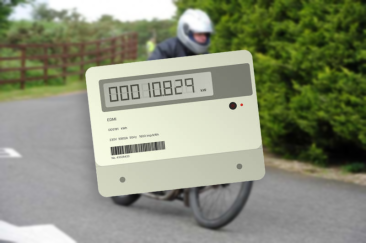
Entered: 10.829 kW
